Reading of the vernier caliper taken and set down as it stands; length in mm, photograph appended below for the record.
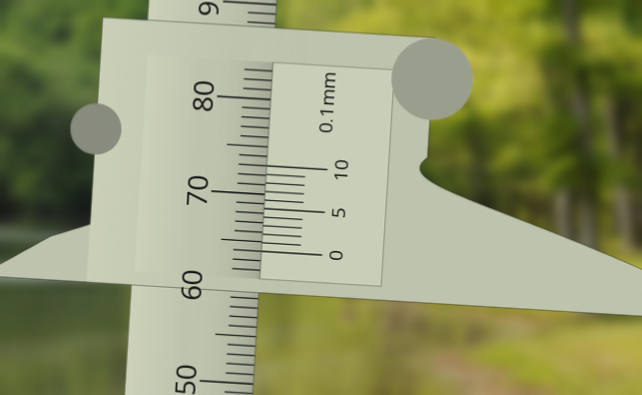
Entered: 64.0 mm
